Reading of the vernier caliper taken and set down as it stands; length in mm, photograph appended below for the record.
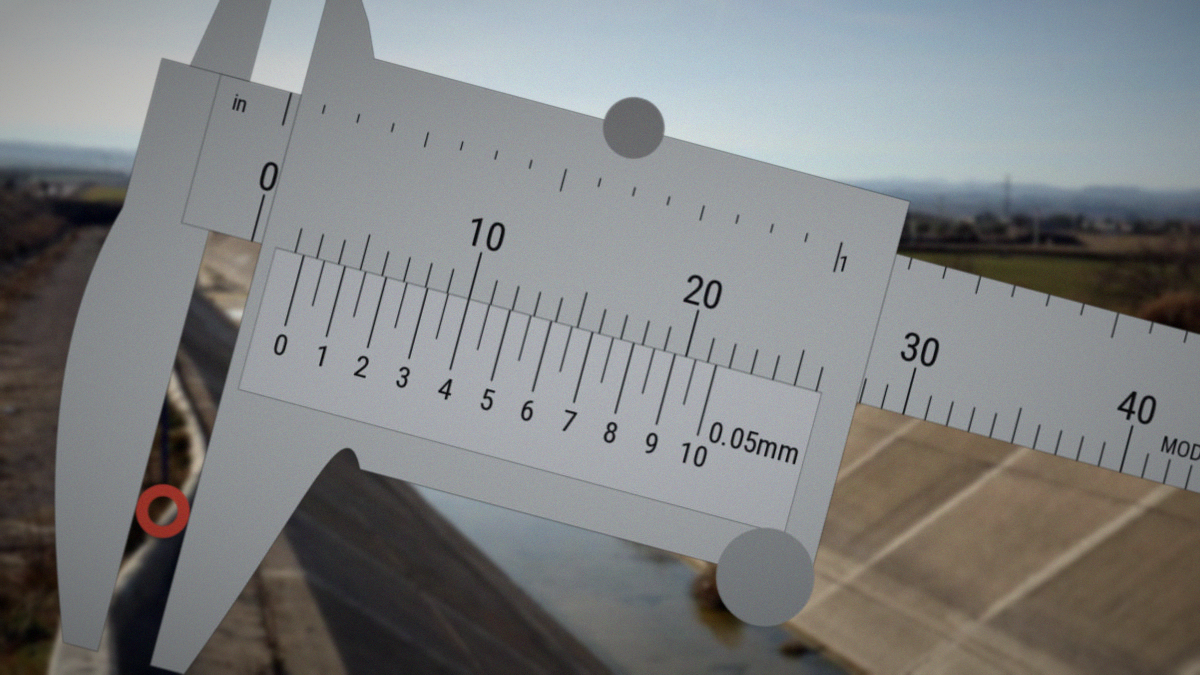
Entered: 2.4 mm
